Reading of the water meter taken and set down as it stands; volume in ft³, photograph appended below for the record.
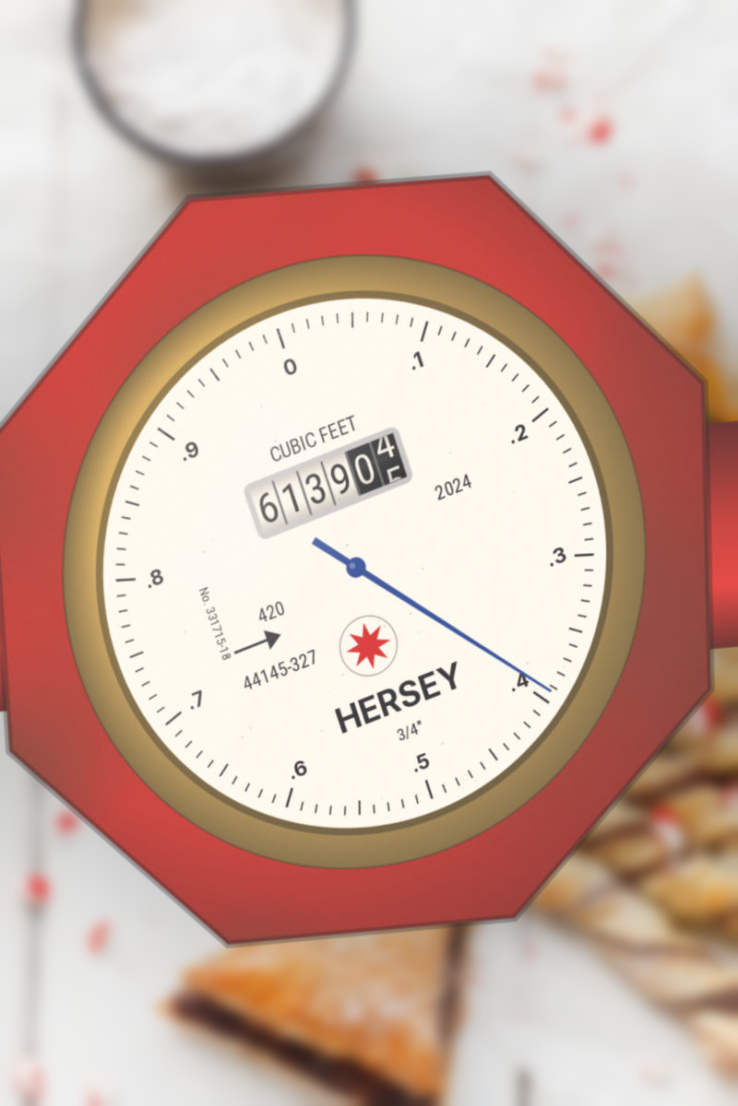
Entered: 613904.39 ft³
